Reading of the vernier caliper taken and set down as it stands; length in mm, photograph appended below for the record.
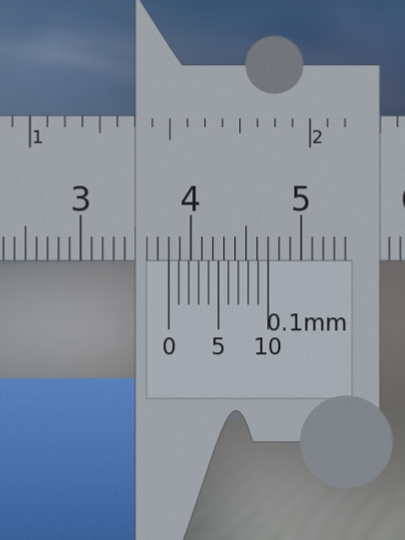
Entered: 38.0 mm
